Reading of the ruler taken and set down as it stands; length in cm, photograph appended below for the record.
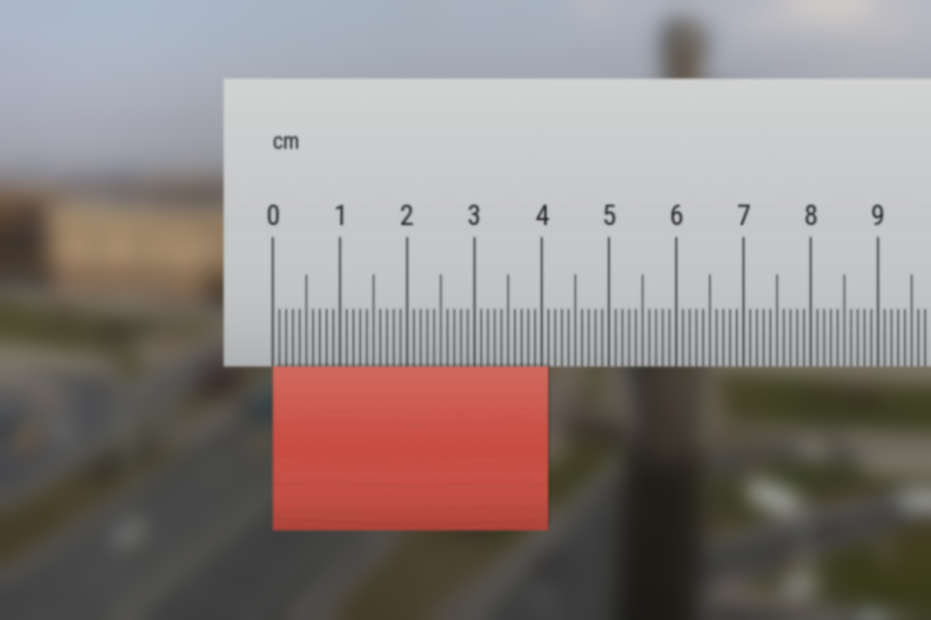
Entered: 4.1 cm
